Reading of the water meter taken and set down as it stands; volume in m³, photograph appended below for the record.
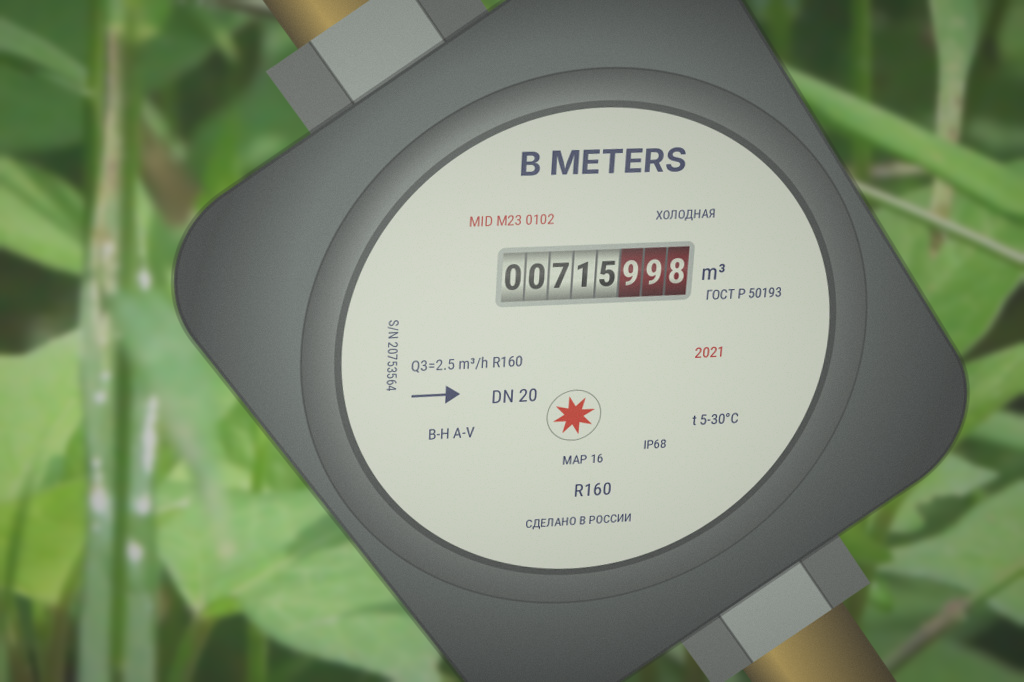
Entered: 715.998 m³
